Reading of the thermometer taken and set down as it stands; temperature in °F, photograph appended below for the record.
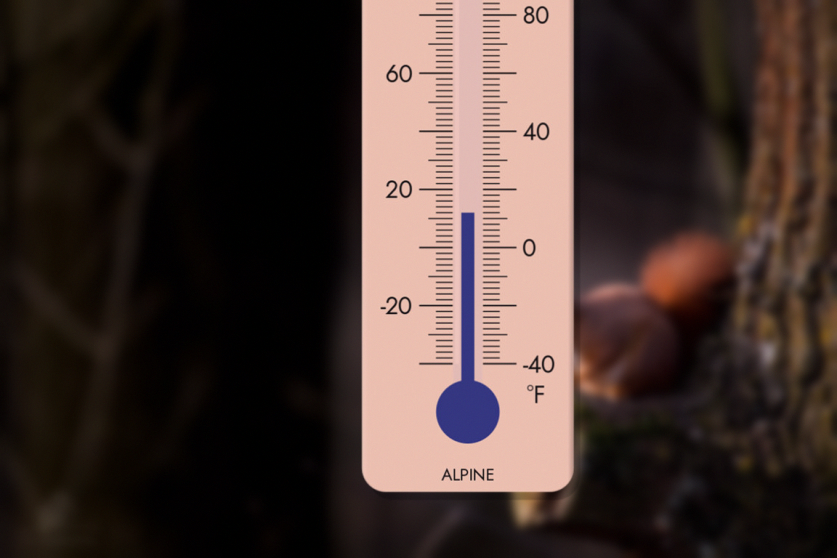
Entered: 12 °F
